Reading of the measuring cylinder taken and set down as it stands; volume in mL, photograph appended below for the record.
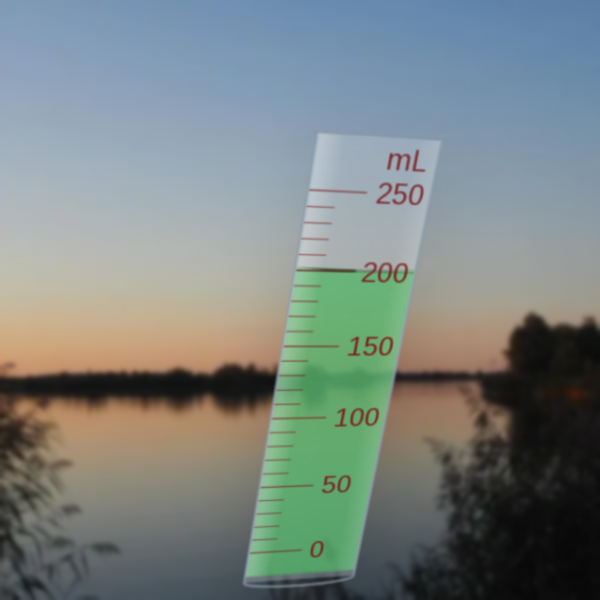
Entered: 200 mL
